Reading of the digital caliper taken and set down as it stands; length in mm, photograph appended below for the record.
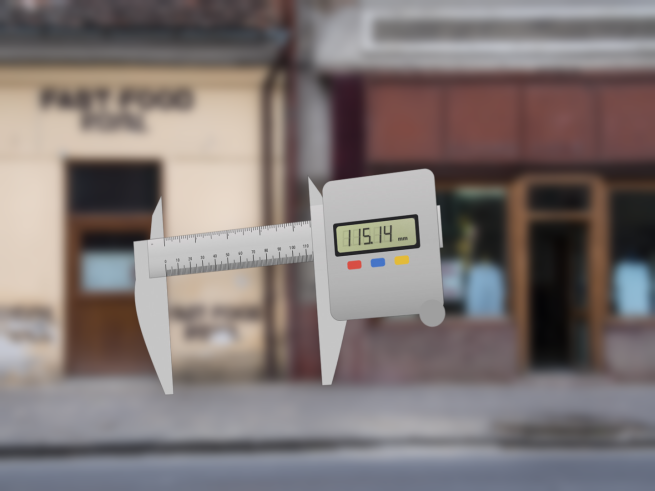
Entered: 115.14 mm
